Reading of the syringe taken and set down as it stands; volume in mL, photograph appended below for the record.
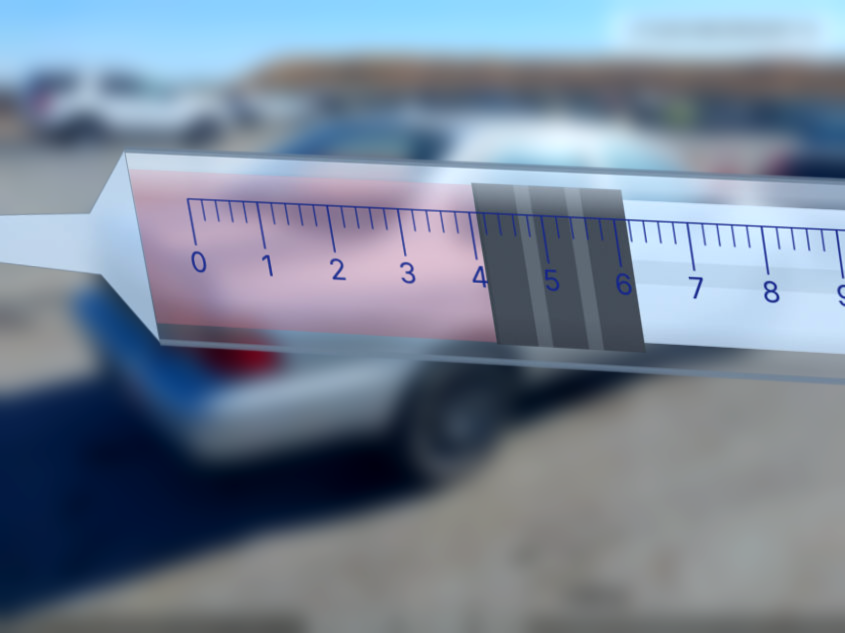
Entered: 4.1 mL
